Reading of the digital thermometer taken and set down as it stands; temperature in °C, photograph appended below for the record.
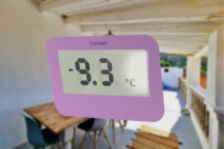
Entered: -9.3 °C
